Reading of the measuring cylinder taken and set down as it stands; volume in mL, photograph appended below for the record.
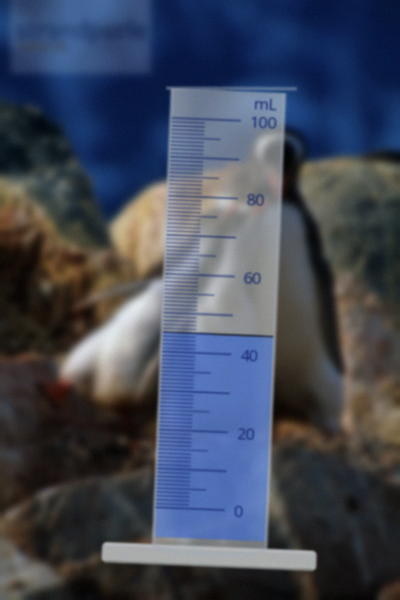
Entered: 45 mL
